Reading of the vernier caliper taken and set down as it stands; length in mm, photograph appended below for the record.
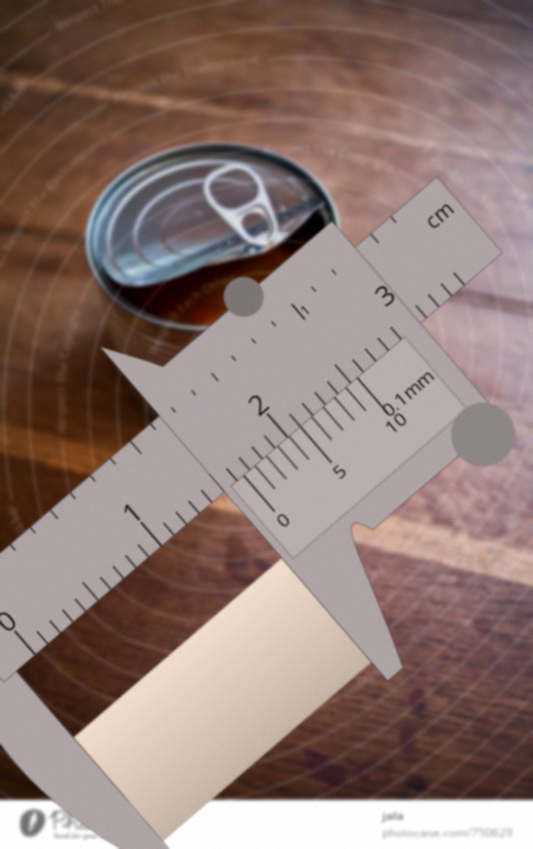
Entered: 16.5 mm
